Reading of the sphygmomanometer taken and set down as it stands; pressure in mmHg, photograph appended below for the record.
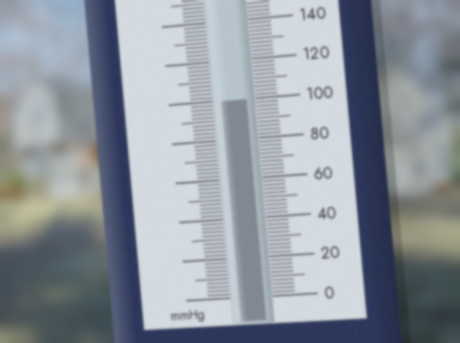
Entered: 100 mmHg
